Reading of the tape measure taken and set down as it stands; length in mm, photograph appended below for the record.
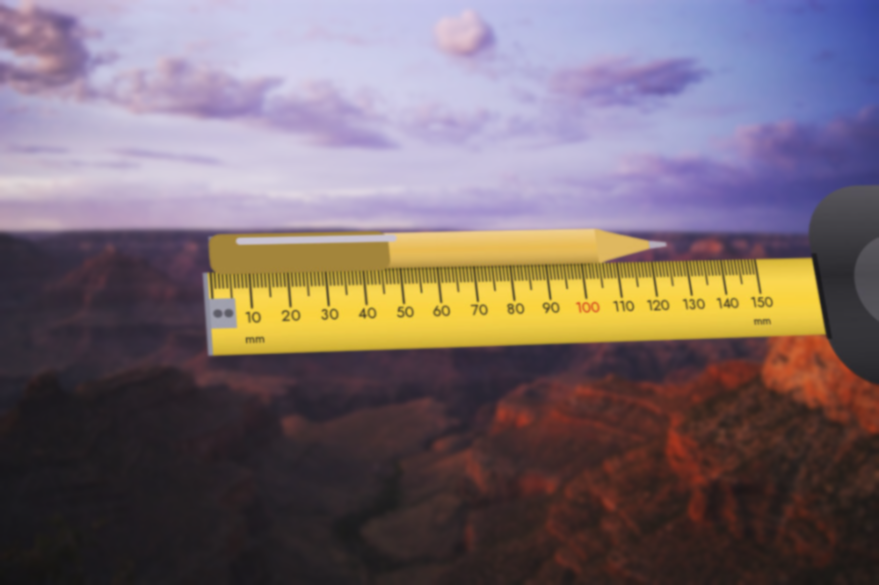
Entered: 125 mm
